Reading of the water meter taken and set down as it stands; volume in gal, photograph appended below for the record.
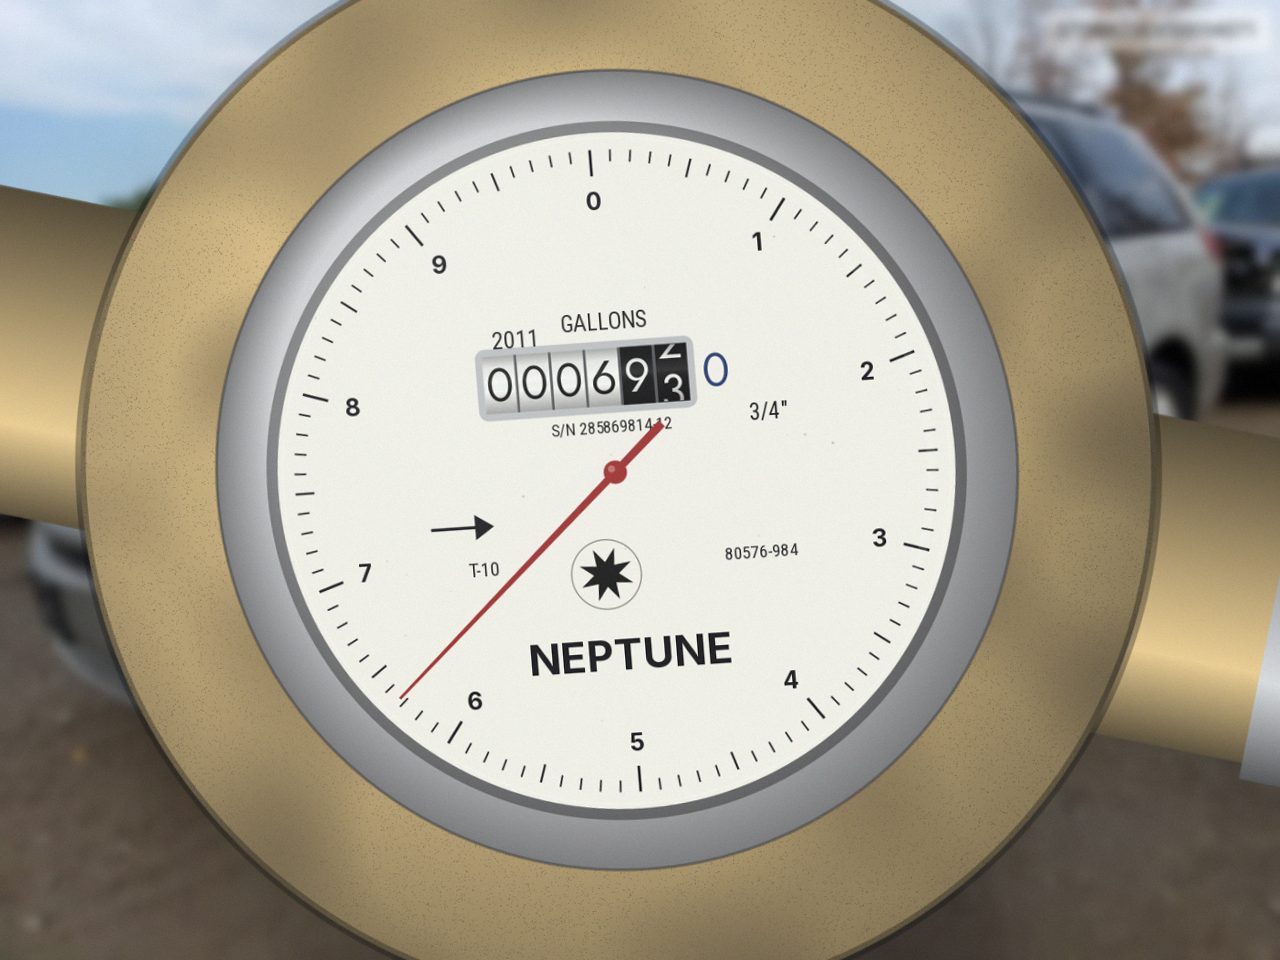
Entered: 6926.3 gal
